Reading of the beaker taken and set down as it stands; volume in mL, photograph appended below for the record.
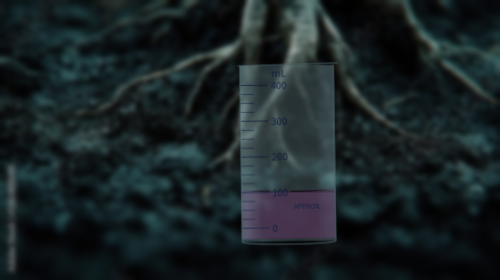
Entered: 100 mL
